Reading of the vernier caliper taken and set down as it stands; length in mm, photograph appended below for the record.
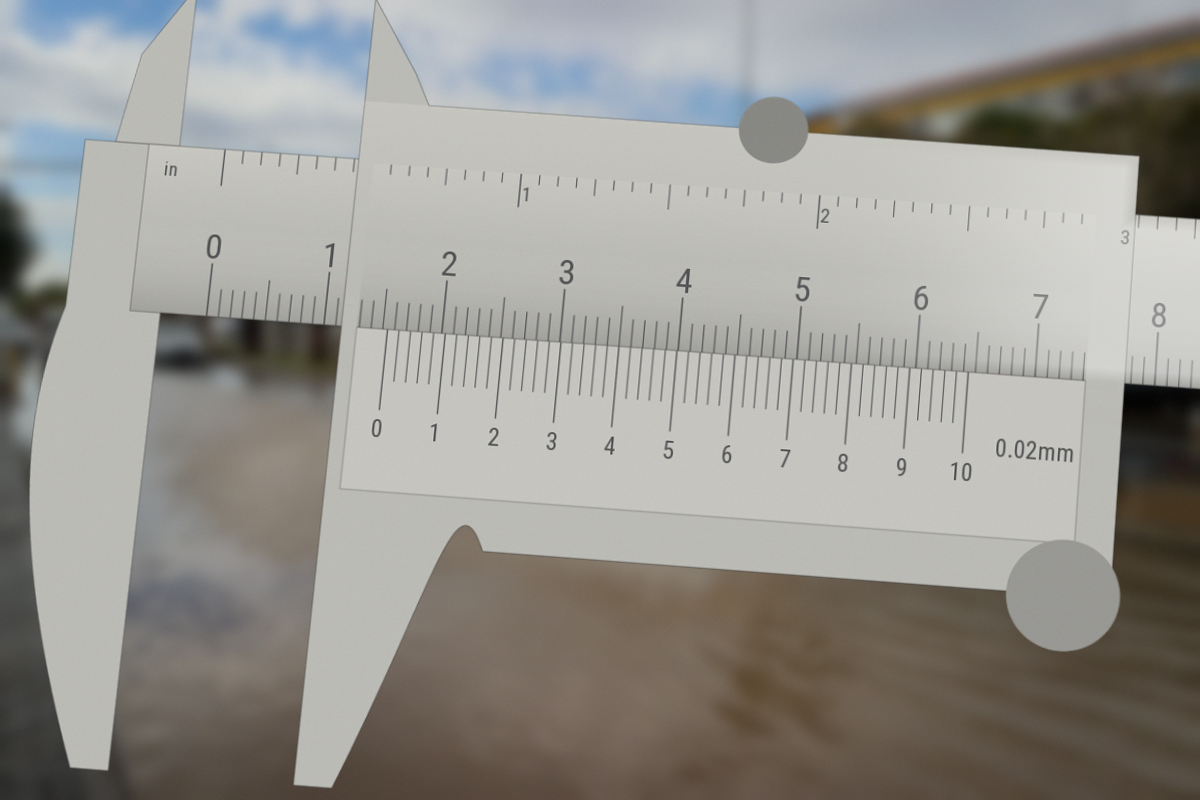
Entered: 15.4 mm
